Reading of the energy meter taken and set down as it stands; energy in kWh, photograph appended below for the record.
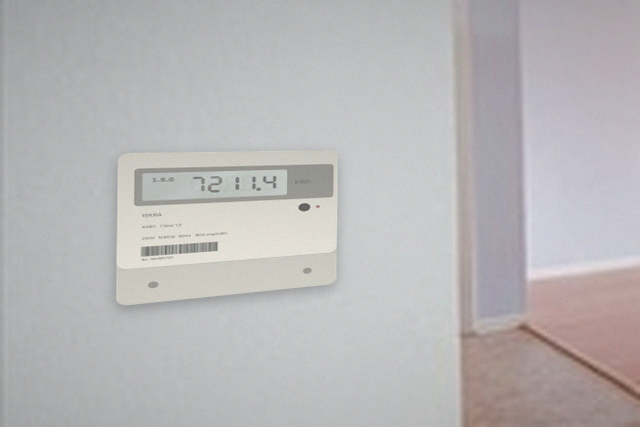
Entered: 7211.4 kWh
